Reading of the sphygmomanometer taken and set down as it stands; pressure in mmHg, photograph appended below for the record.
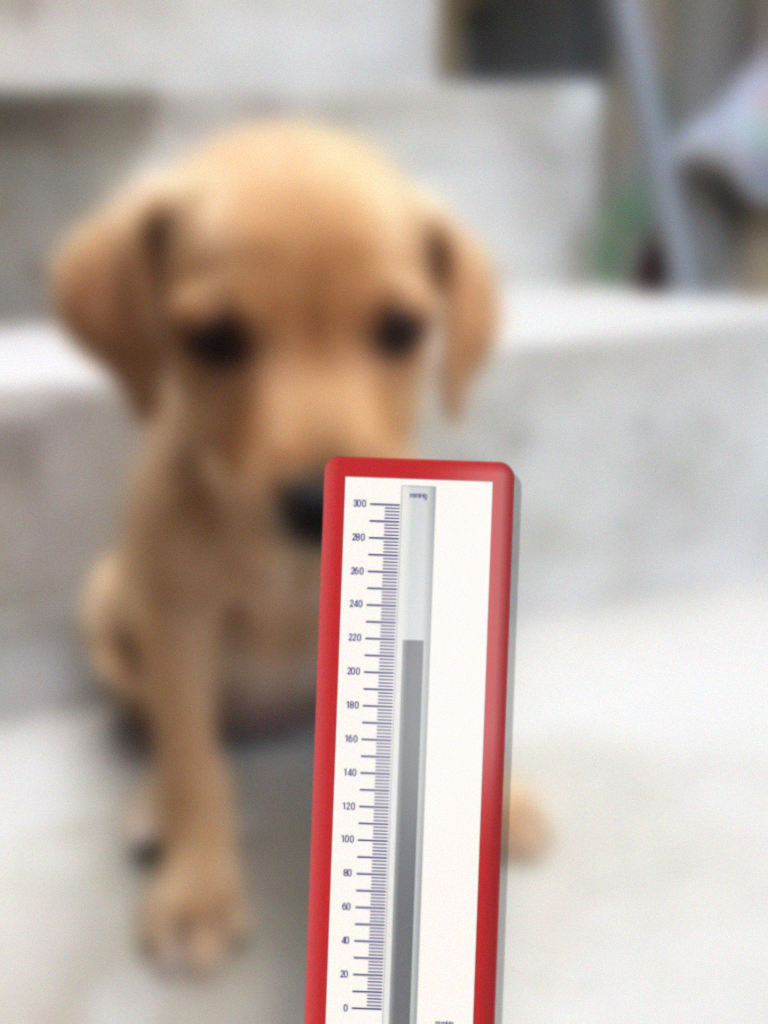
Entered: 220 mmHg
